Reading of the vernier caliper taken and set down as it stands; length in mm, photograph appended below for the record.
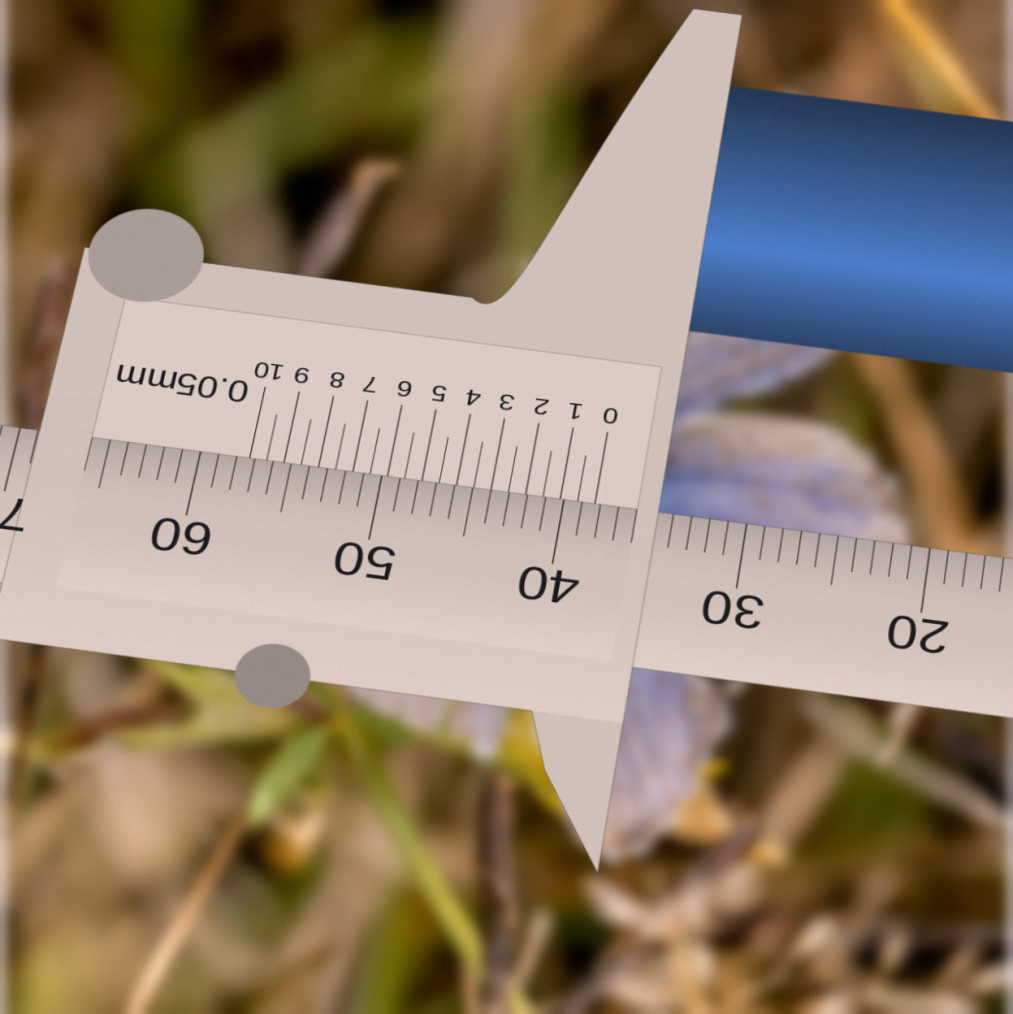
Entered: 38.3 mm
